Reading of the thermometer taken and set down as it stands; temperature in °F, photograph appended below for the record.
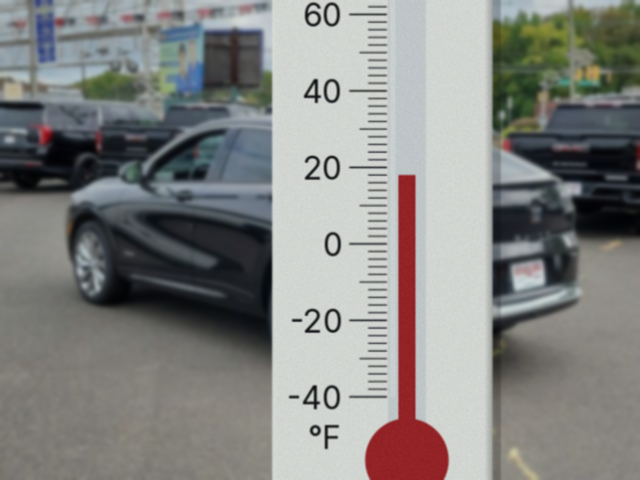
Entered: 18 °F
